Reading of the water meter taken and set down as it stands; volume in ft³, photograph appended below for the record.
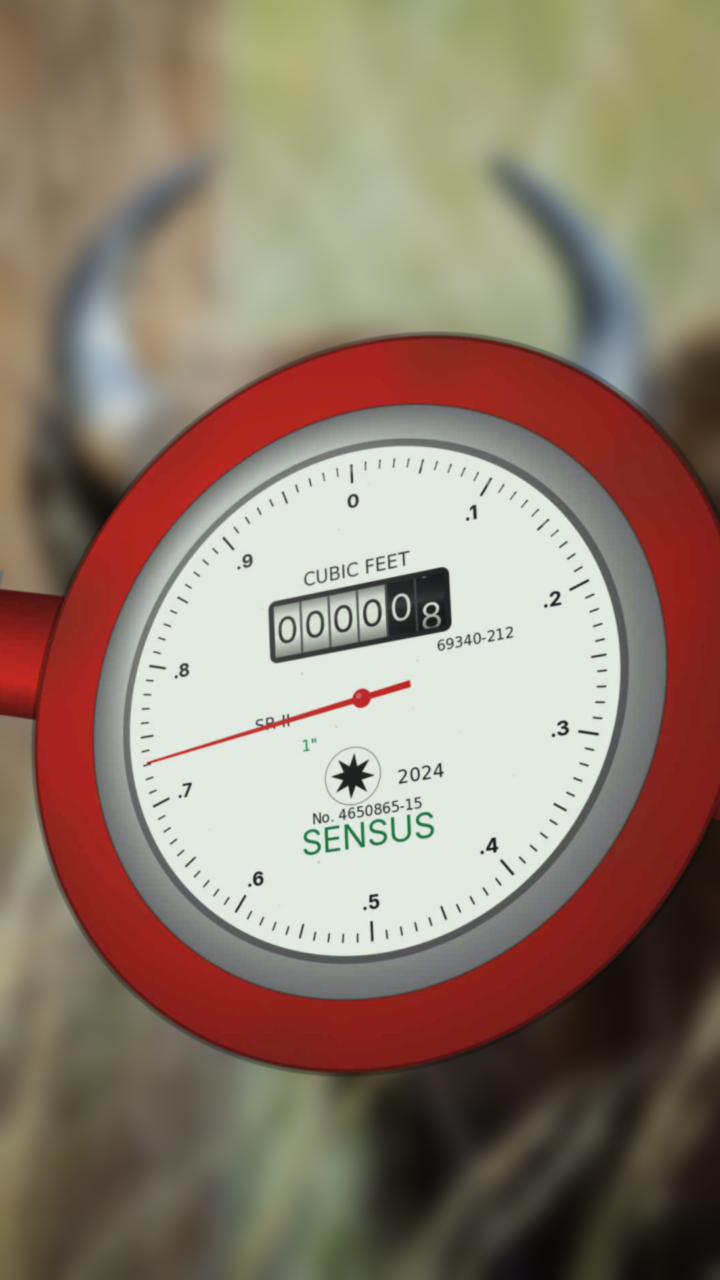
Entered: 7.73 ft³
